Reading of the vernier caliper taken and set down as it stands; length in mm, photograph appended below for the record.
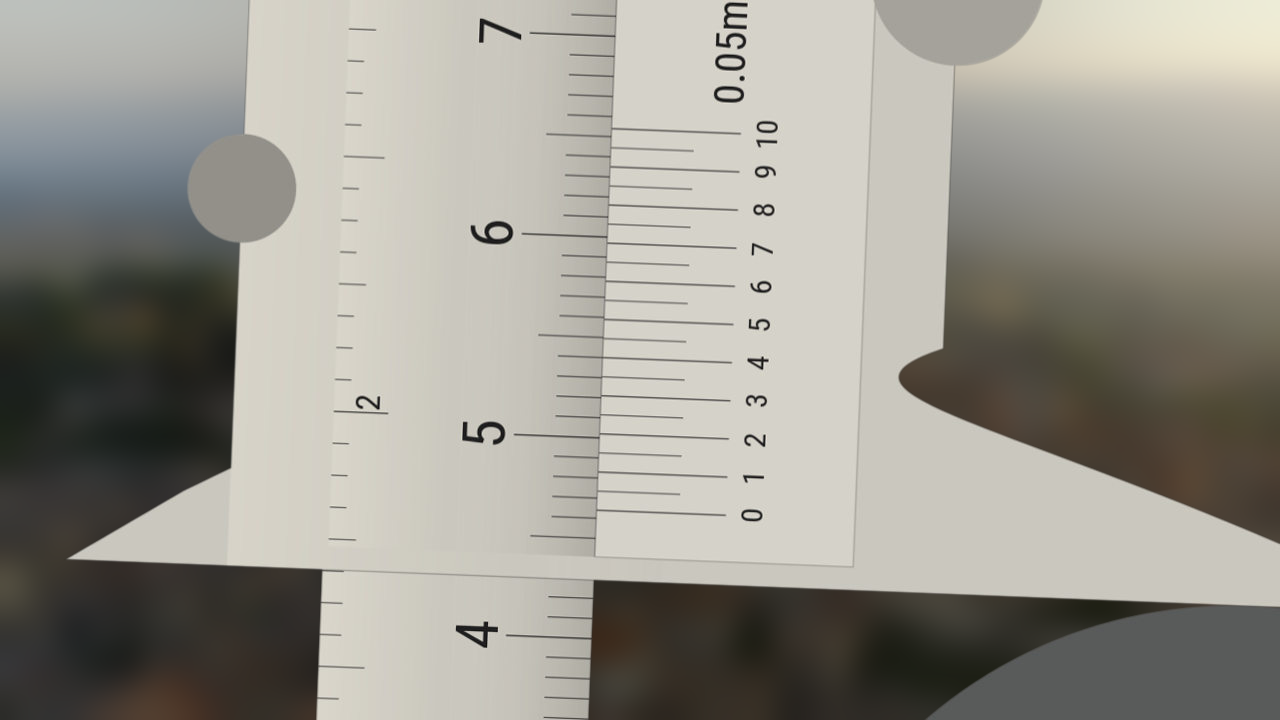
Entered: 46.4 mm
